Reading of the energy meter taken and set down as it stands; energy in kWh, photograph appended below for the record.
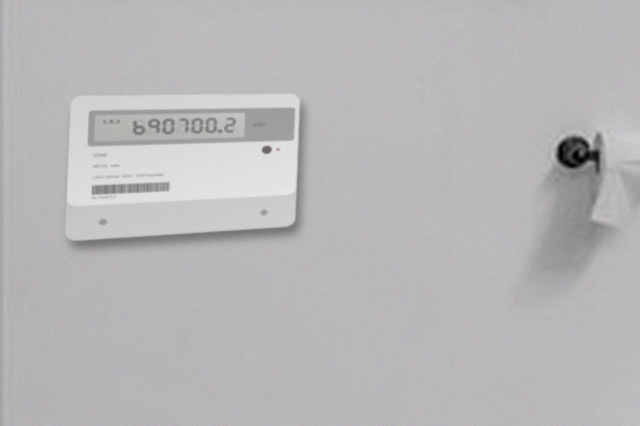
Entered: 690700.2 kWh
